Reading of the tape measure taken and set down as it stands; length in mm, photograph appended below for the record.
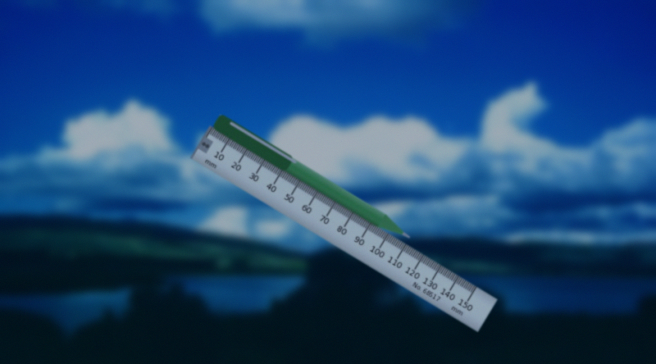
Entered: 110 mm
